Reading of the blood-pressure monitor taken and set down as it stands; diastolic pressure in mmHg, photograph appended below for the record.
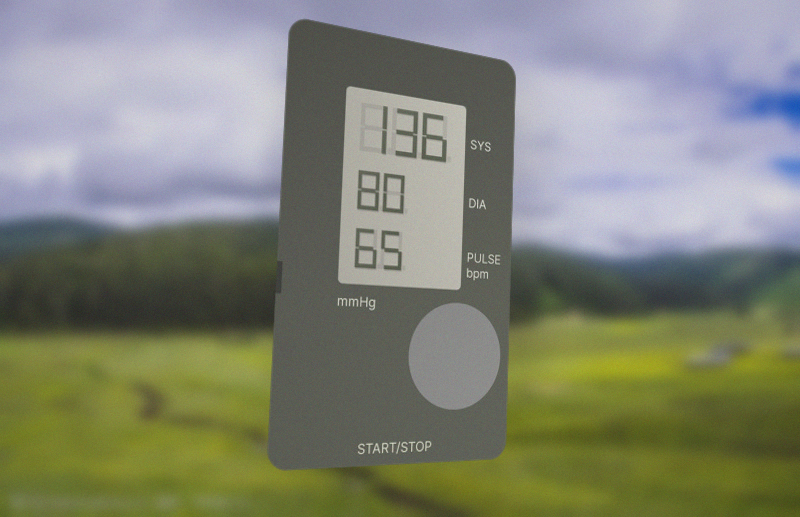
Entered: 80 mmHg
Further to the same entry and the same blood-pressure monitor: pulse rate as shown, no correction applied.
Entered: 65 bpm
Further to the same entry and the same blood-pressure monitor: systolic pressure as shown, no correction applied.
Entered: 136 mmHg
